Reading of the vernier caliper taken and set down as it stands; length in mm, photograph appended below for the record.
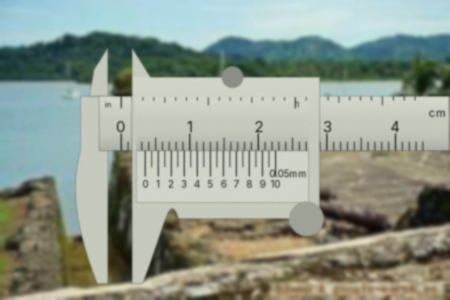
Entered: 3.5 mm
